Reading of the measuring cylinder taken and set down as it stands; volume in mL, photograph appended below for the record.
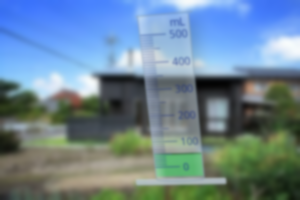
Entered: 50 mL
